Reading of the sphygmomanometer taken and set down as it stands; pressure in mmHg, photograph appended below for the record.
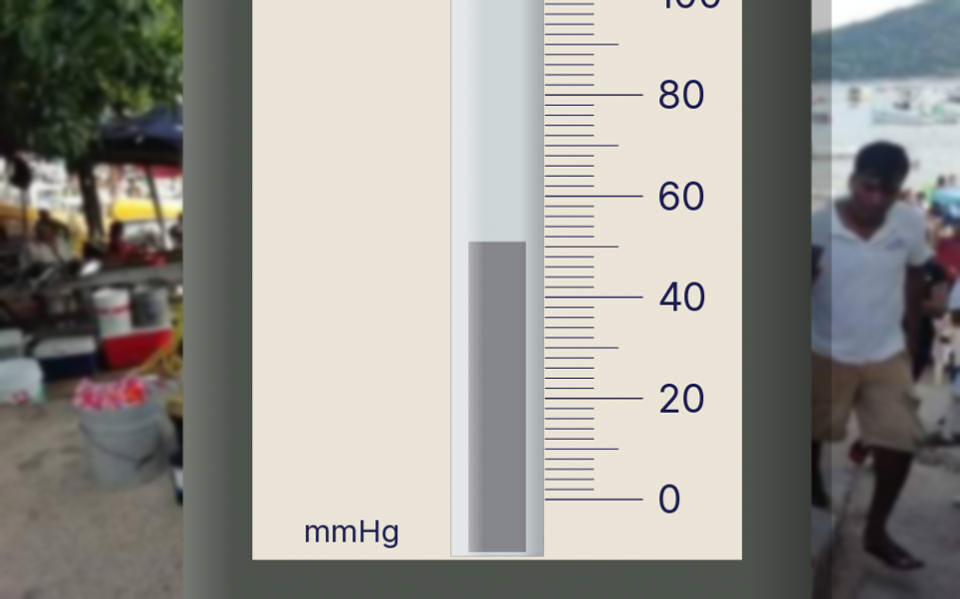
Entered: 51 mmHg
